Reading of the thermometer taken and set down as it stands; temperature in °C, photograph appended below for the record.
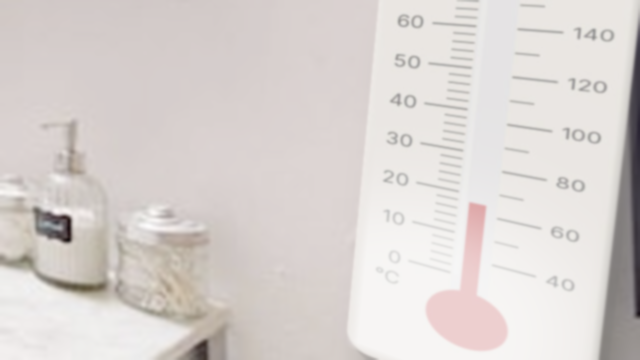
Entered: 18 °C
